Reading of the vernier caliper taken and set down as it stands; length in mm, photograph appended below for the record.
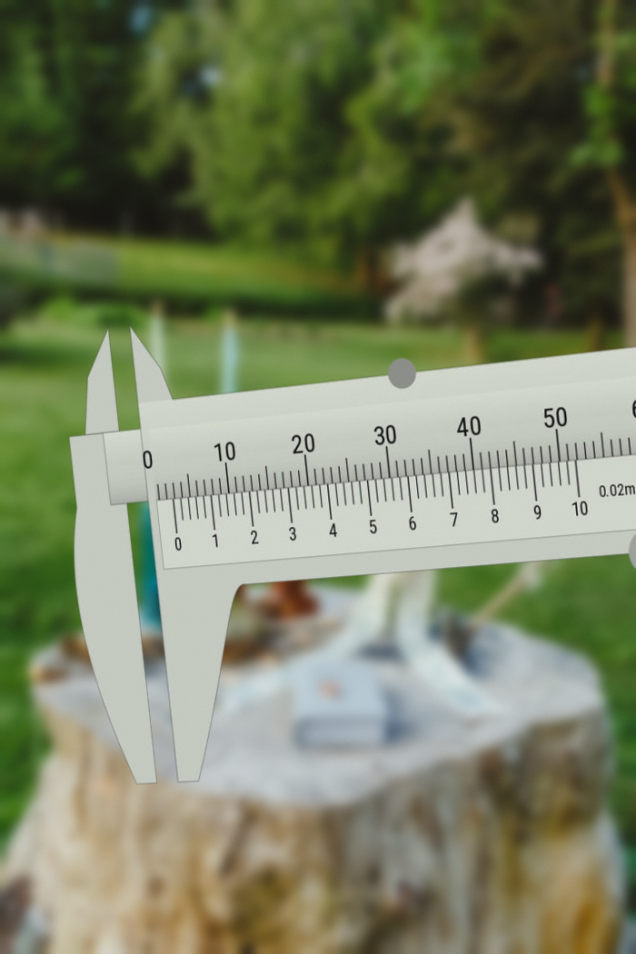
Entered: 2.8 mm
